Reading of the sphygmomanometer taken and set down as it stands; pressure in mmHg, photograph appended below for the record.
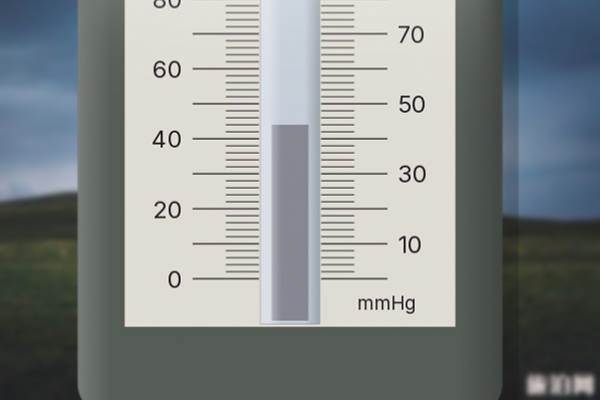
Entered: 44 mmHg
